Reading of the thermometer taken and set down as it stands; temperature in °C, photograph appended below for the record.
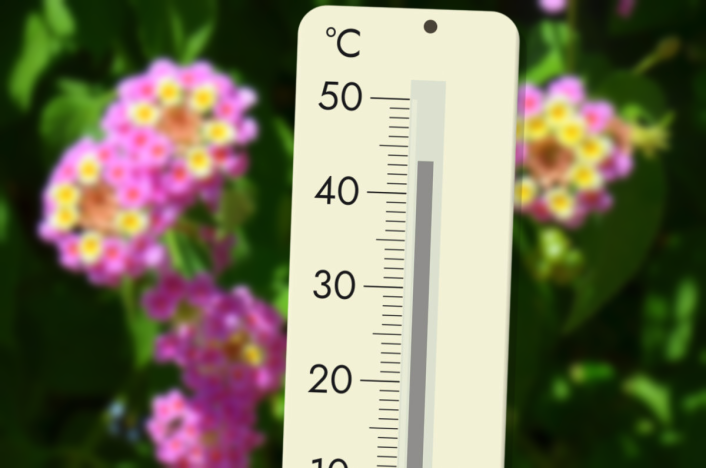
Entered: 43.5 °C
